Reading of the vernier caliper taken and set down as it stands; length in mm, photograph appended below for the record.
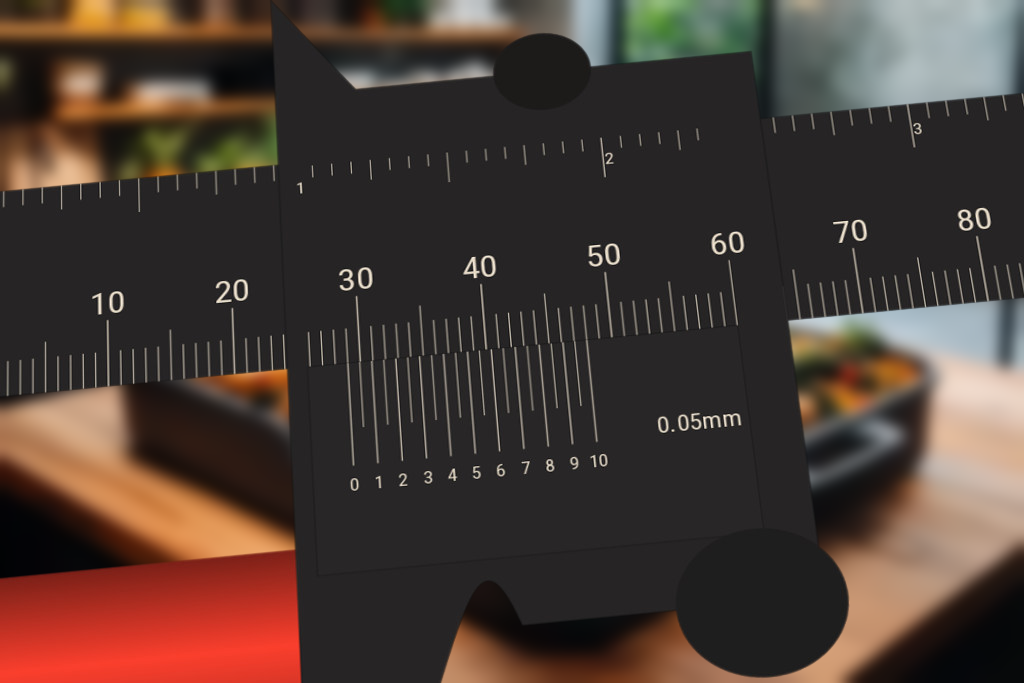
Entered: 29.0 mm
